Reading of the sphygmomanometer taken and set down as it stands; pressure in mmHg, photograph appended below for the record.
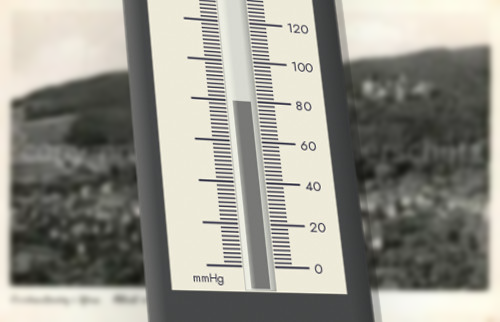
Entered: 80 mmHg
